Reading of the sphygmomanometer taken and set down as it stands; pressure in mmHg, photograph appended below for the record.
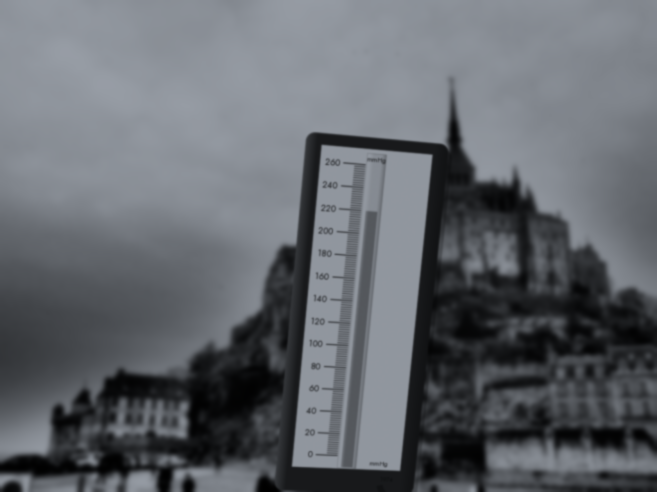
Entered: 220 mmHg
